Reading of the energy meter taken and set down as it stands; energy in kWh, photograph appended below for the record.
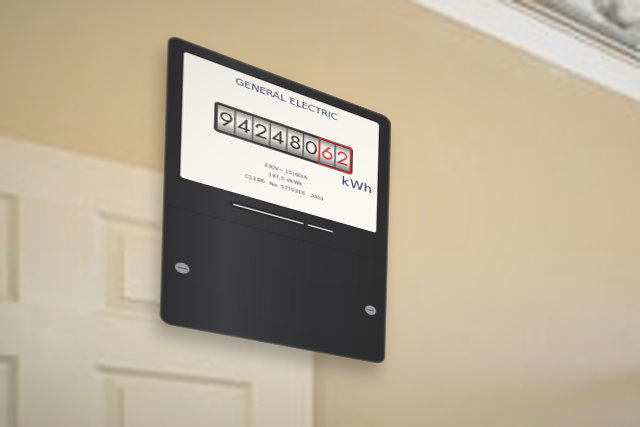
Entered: 942480.62 kWh
